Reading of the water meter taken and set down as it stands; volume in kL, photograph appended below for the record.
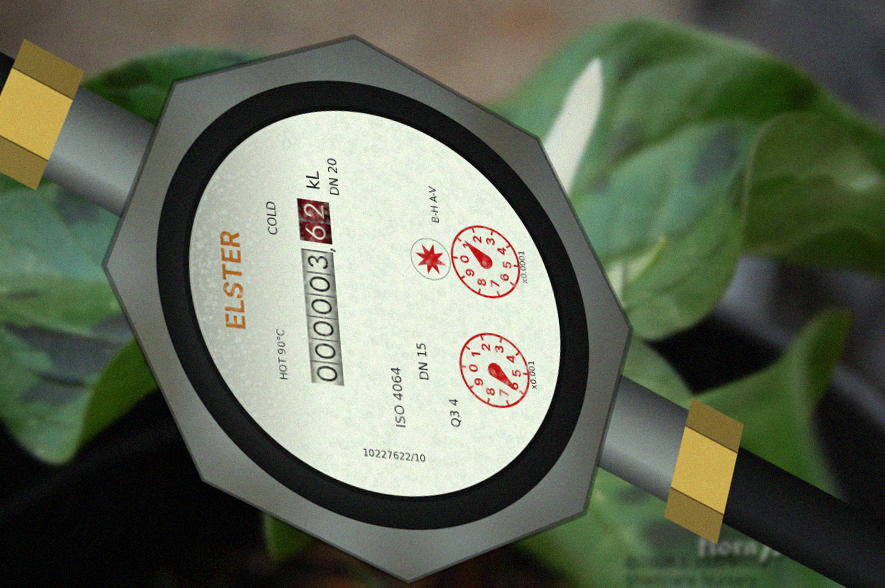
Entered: 3.6261 kL
